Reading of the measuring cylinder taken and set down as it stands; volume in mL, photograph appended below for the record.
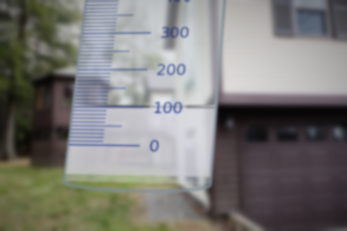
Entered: 100 mL
